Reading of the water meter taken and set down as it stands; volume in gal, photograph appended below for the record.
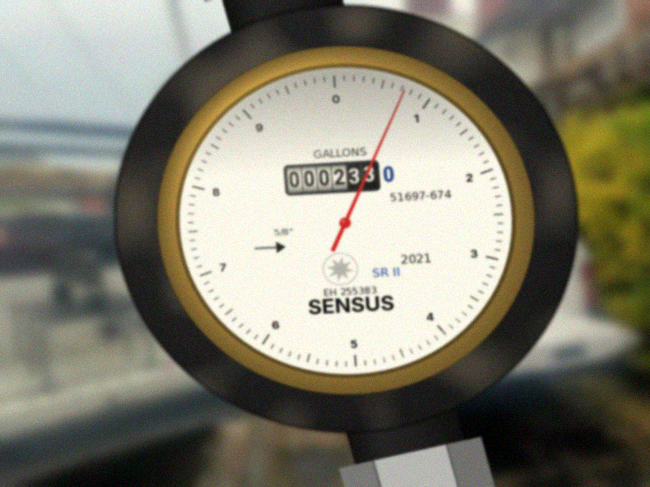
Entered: 2330.7 gal
